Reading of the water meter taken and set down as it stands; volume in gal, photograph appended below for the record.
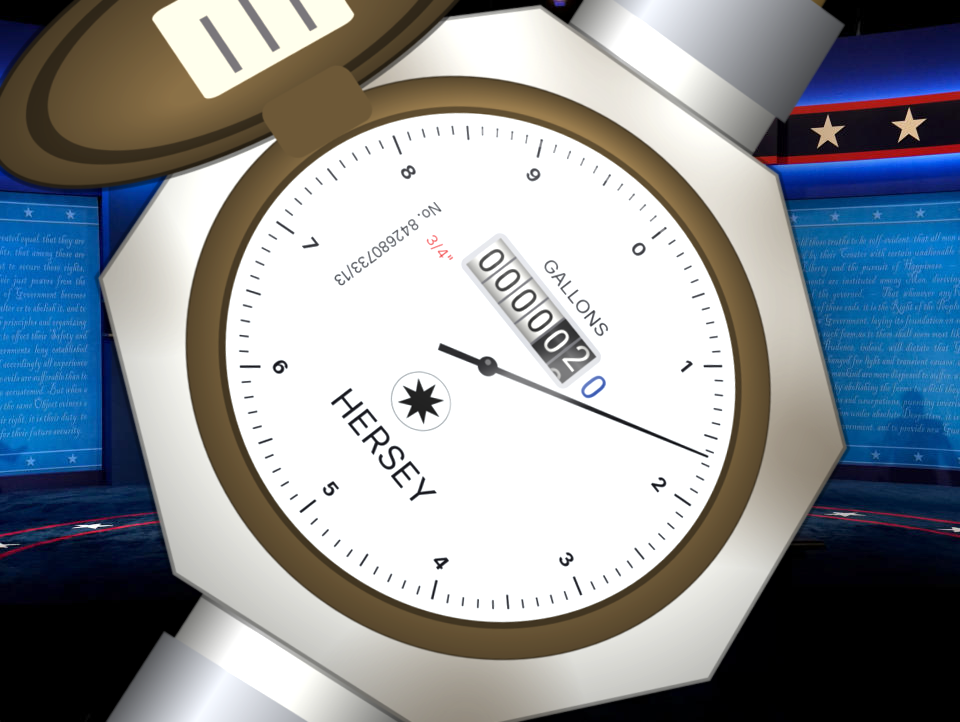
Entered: 21.6 gal
